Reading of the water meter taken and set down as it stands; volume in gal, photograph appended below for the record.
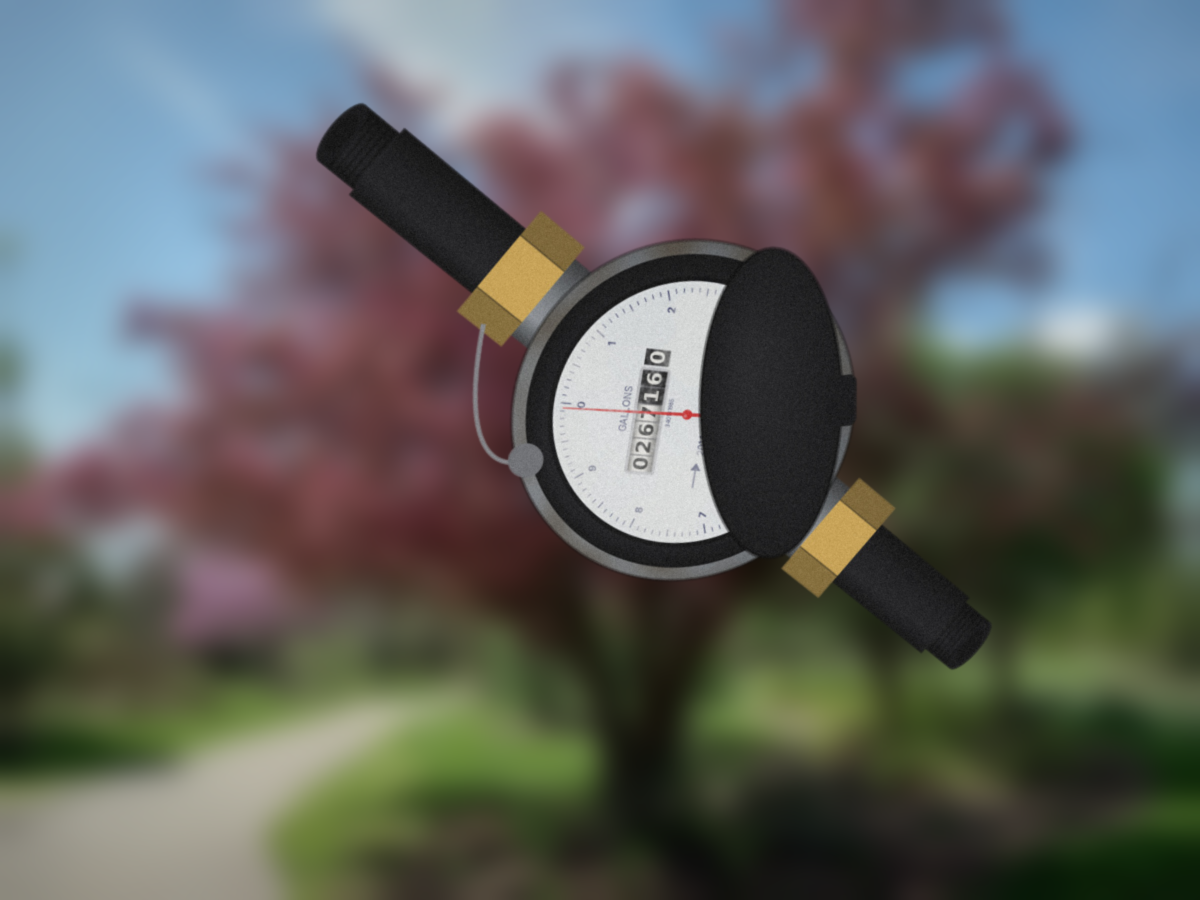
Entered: 267159.9 gal
